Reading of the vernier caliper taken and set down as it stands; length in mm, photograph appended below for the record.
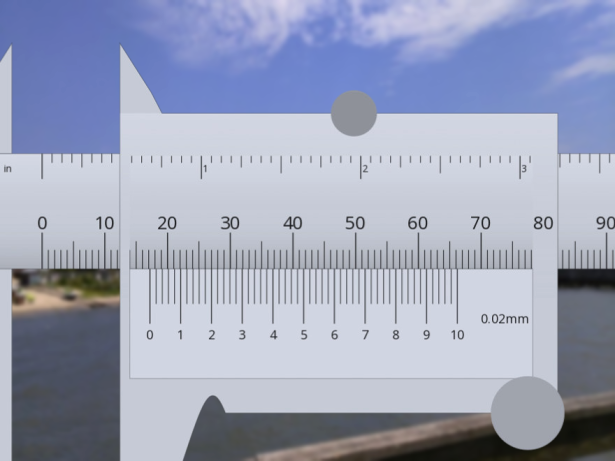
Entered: 17.2 mm
